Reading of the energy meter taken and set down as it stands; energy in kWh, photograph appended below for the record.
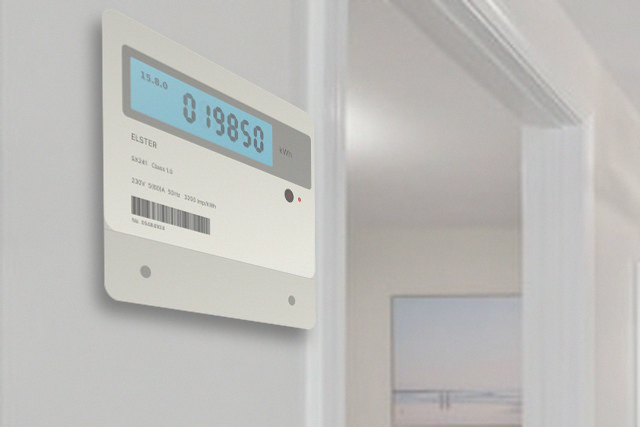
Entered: 19850 kWh
